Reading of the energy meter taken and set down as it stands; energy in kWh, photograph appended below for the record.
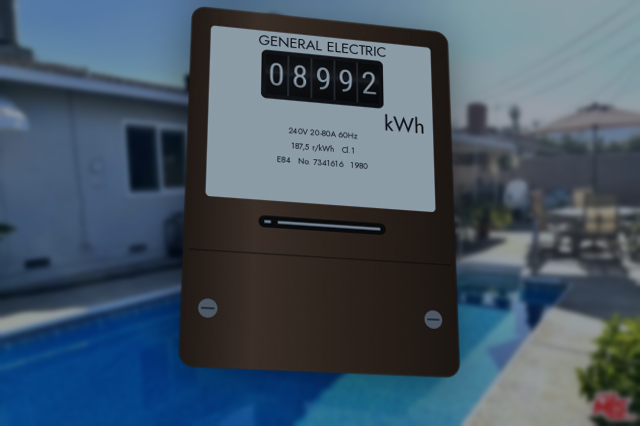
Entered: 8992 kWh
